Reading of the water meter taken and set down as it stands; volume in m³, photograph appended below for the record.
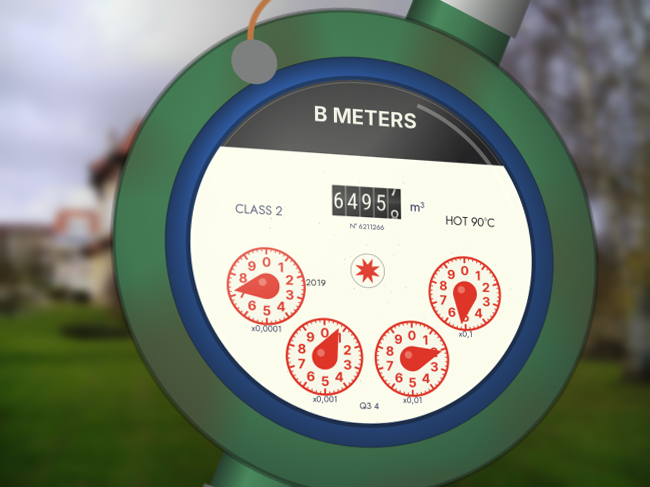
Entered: 64957.5207 m³
